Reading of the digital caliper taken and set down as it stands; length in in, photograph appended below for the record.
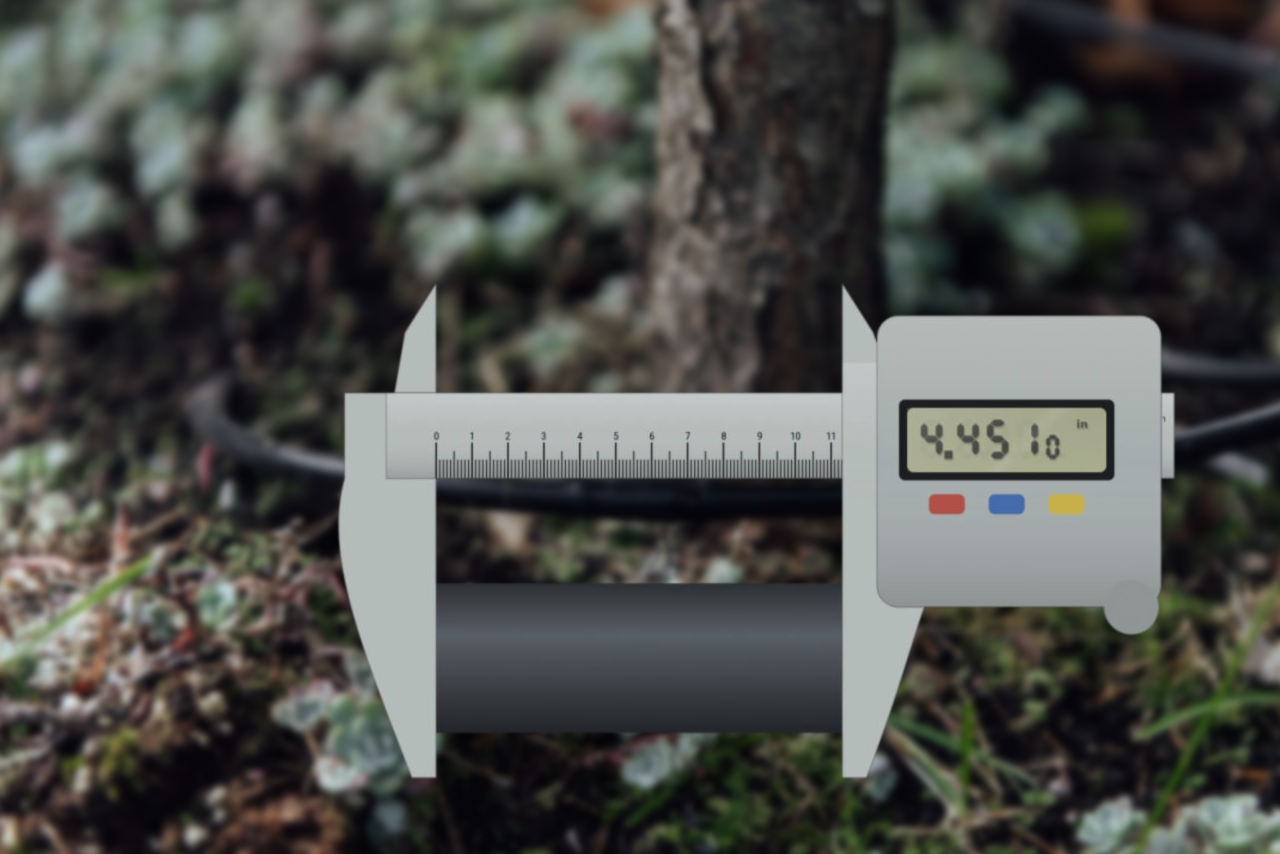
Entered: 4.4510 in
